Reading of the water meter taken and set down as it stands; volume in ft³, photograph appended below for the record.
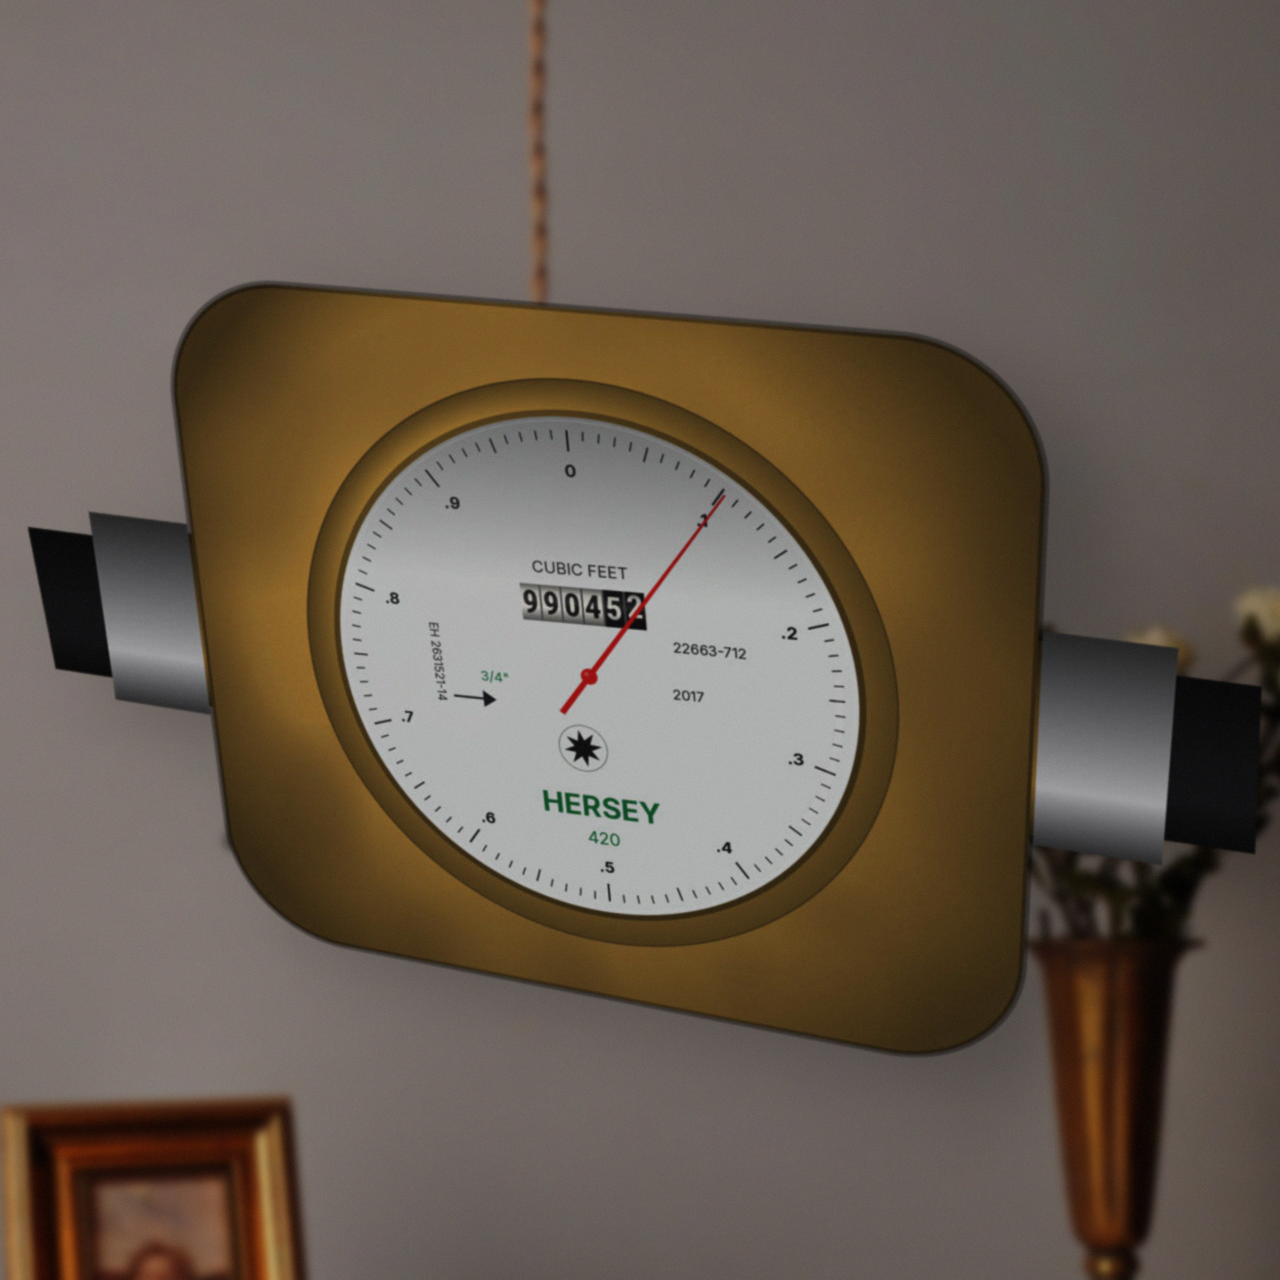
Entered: 990452.10 ft³
